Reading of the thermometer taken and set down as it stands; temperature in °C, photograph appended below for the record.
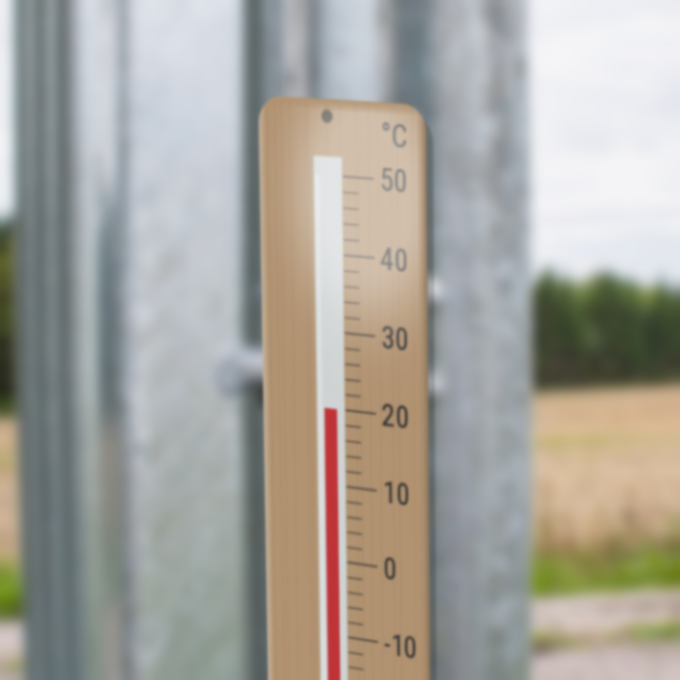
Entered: 20 °C
